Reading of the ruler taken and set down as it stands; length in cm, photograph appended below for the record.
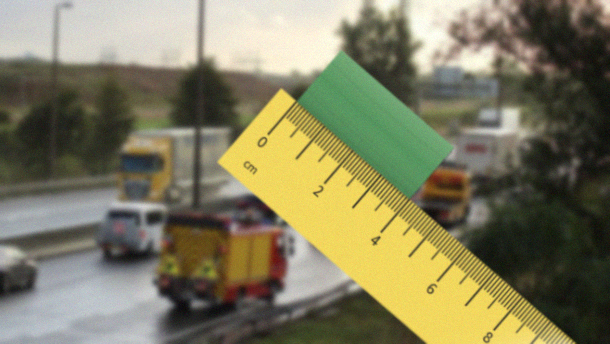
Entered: 4 cm
